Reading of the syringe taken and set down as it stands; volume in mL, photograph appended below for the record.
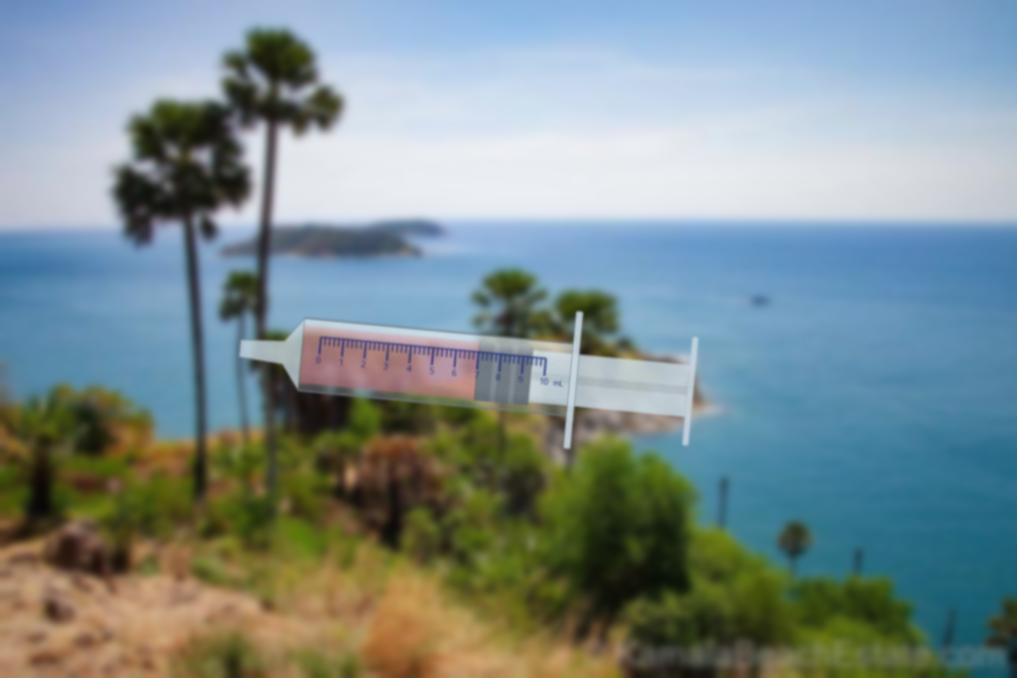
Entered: 7 mL
